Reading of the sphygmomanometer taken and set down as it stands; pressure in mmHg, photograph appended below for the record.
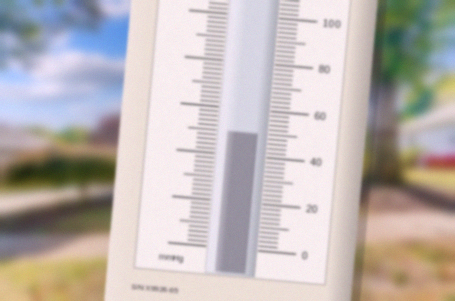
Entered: 50 mmHg
